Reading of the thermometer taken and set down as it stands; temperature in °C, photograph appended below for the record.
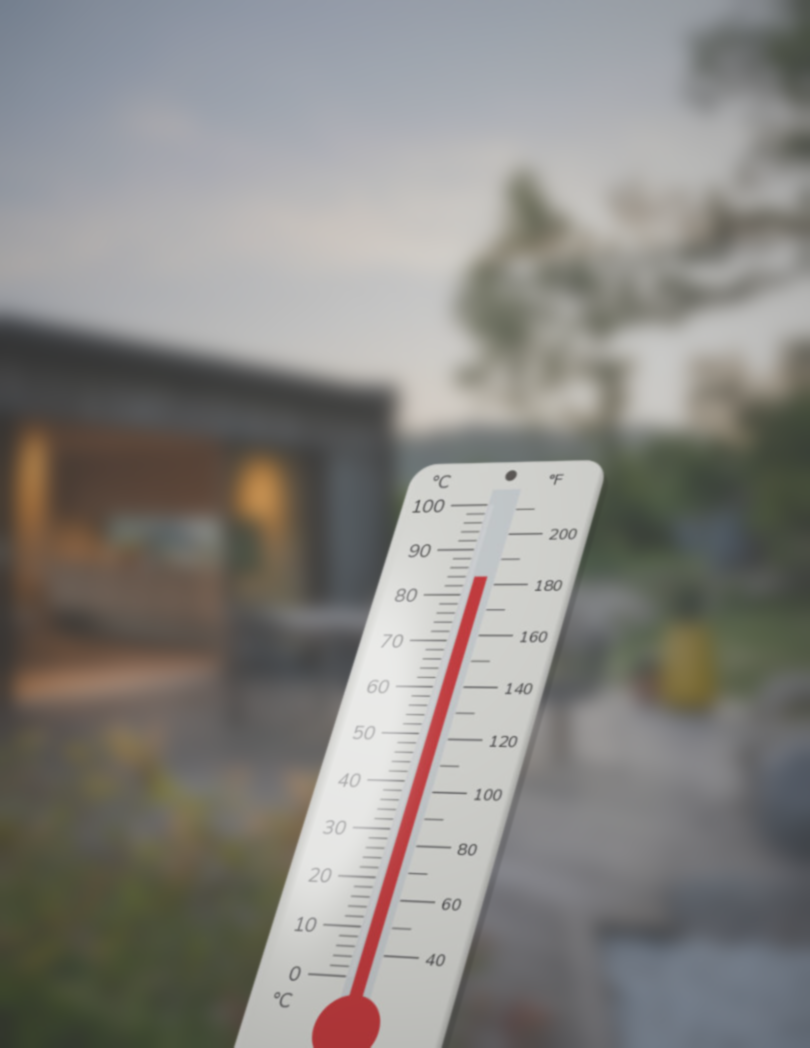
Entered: 84 °C
